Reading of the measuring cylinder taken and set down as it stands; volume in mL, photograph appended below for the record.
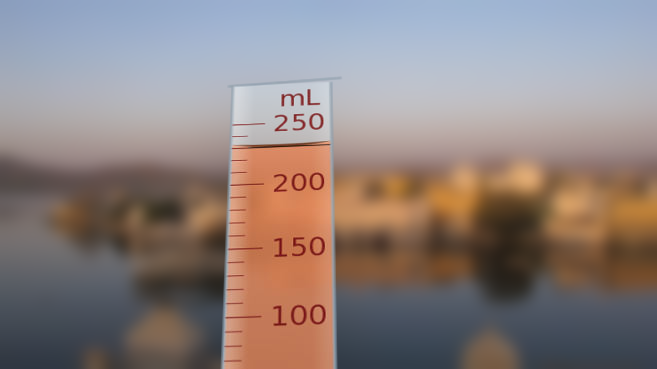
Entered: 230 mL
